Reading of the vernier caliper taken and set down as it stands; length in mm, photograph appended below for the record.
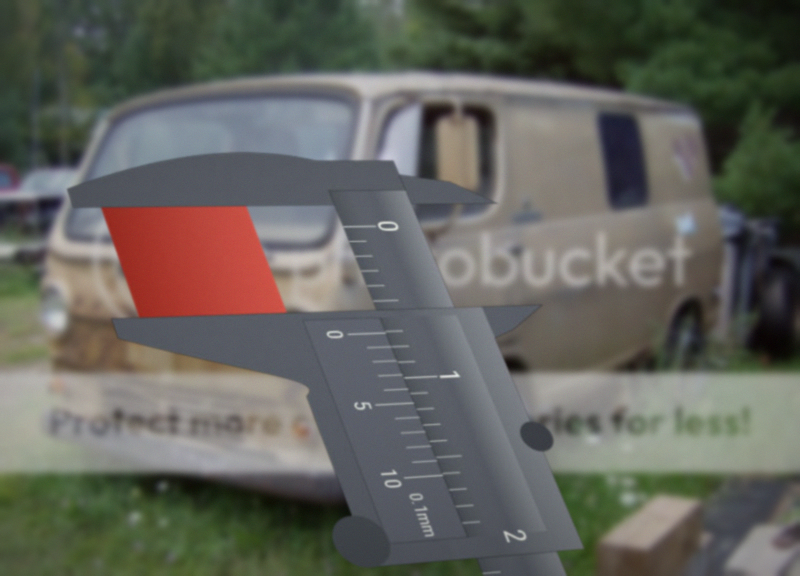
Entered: 7.1 mm
